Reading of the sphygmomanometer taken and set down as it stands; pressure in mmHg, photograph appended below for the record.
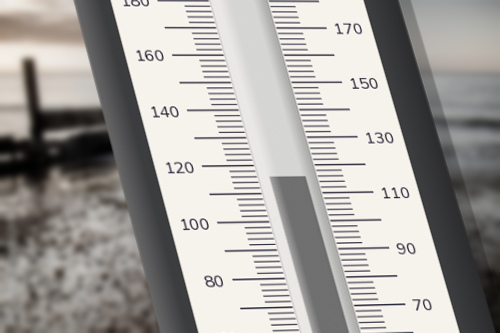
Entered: 116 mmHg
